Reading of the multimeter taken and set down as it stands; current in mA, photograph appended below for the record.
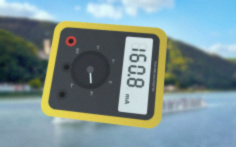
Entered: 160.8 mA
